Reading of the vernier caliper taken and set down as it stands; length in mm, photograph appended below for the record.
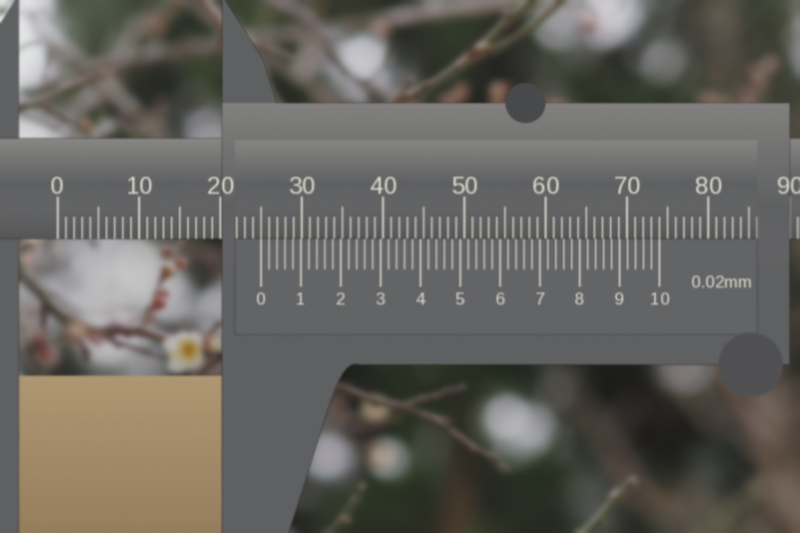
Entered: 25.0 mm
